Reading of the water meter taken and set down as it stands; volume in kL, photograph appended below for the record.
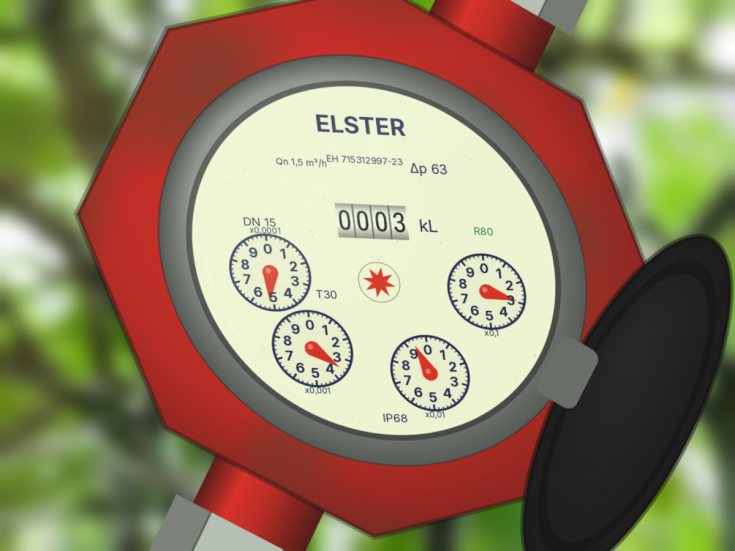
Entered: 3.2935 kL
